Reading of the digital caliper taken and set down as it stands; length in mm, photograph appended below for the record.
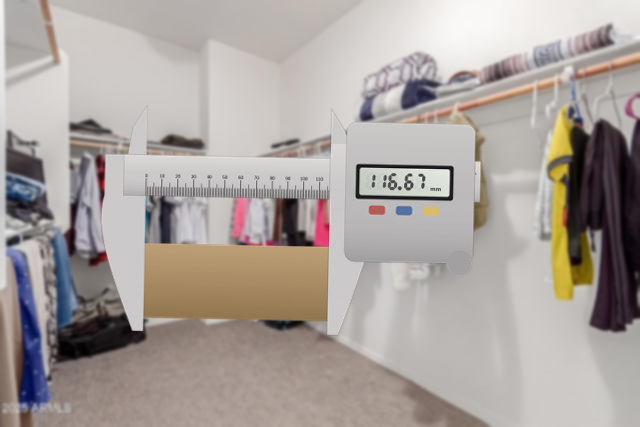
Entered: 116.67 mm
